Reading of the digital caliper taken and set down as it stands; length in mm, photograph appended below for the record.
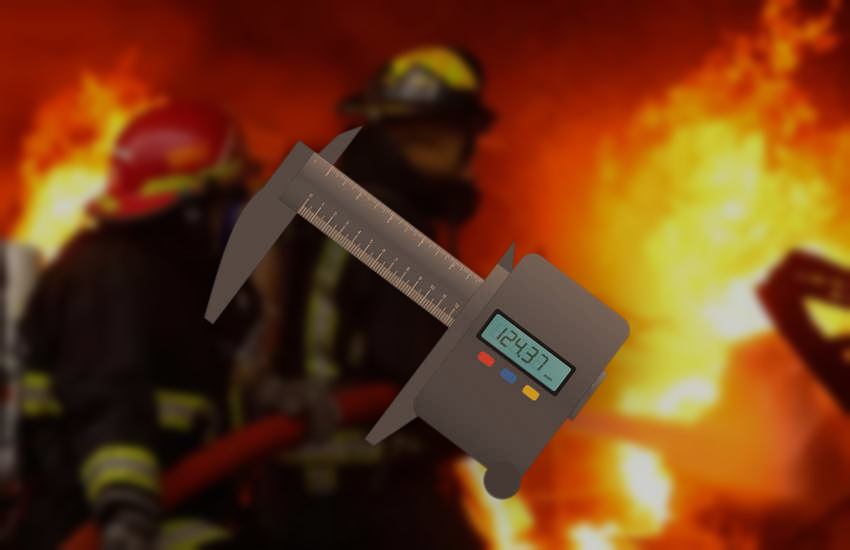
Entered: 124.37 mm
